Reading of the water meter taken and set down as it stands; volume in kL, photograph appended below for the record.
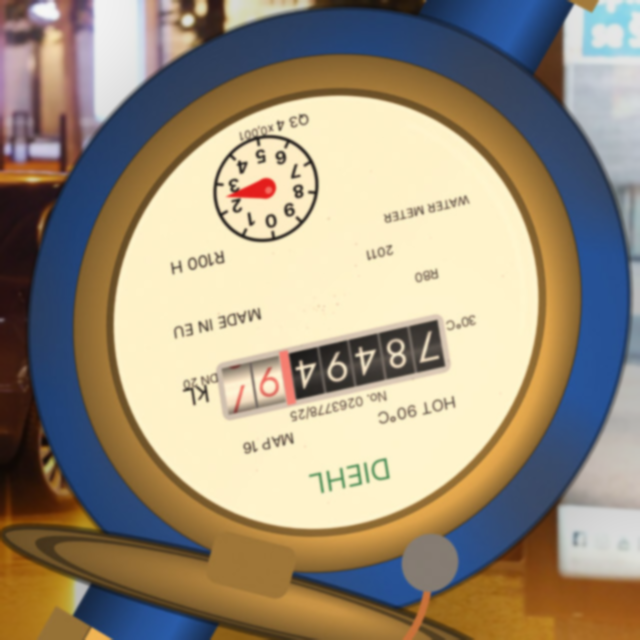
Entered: 78494.972 kL
